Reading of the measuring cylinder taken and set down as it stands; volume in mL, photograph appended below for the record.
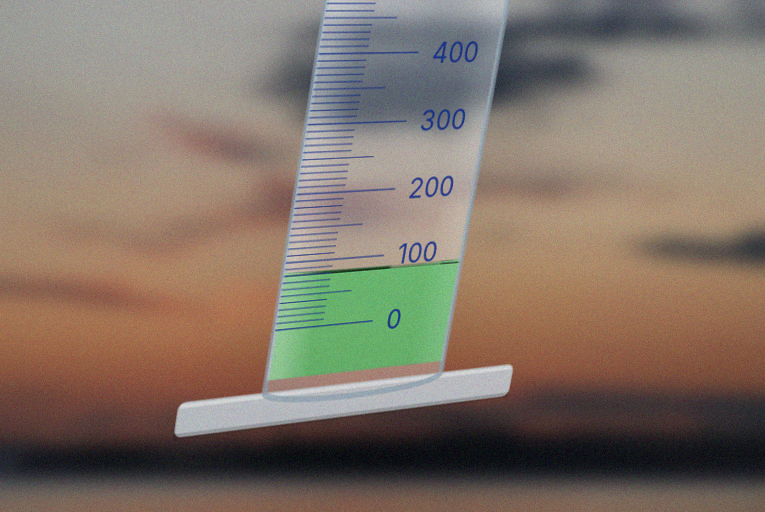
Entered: 80 mL
